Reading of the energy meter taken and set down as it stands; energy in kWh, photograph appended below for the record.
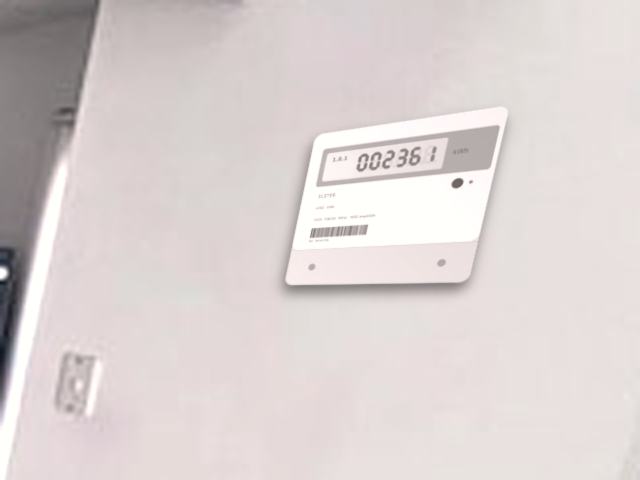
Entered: 2361 kWh
